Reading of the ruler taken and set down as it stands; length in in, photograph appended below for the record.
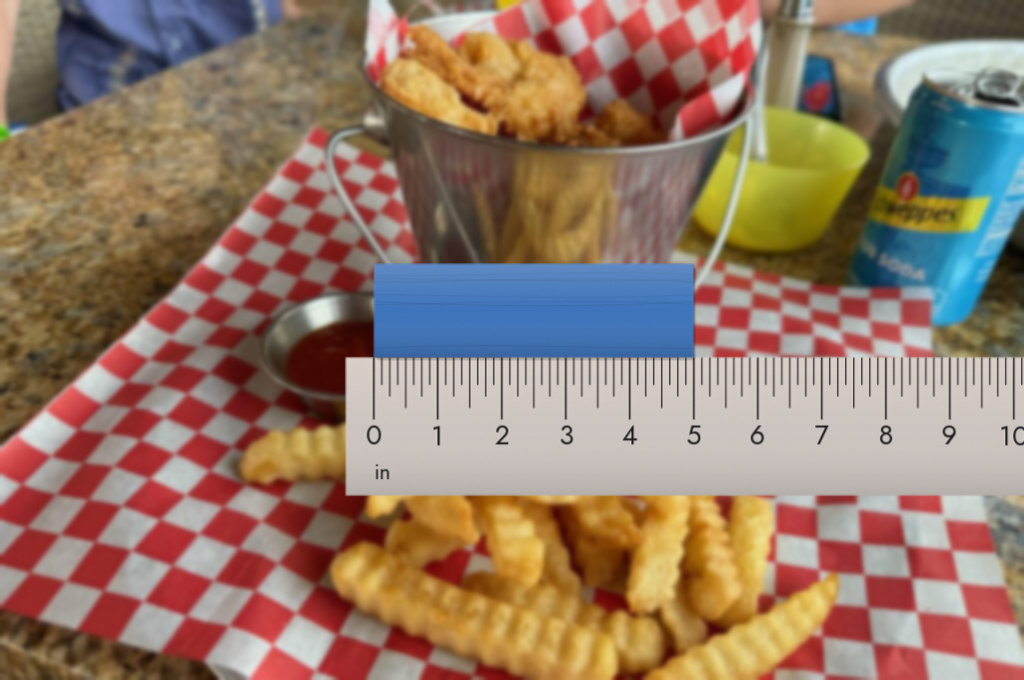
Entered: 5 in
